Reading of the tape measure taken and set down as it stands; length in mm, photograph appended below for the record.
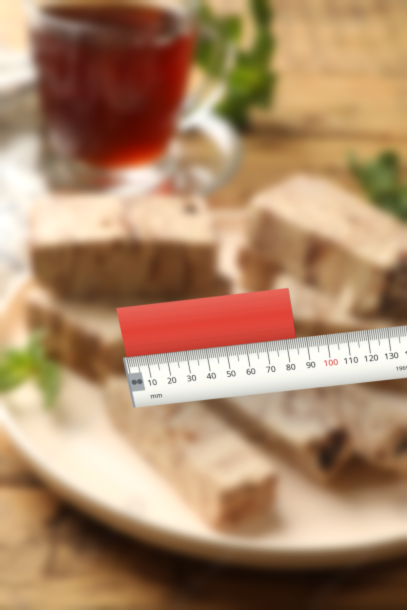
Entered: 85 mm
